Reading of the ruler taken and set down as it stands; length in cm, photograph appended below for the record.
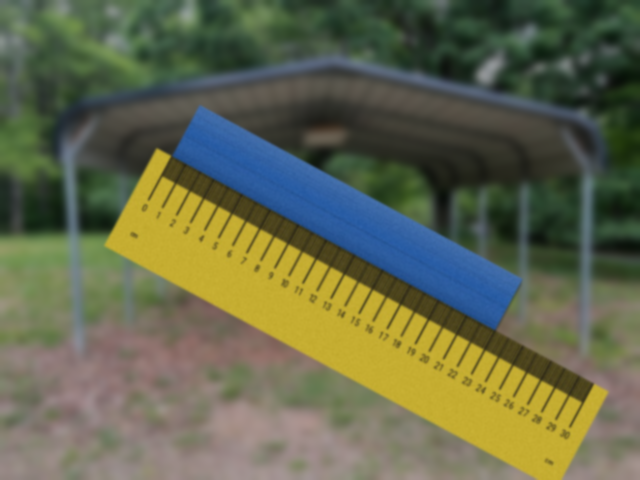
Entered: 23 cm
